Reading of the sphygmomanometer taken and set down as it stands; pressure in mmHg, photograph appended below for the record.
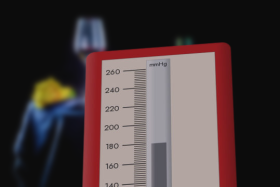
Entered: 180 mmHg
